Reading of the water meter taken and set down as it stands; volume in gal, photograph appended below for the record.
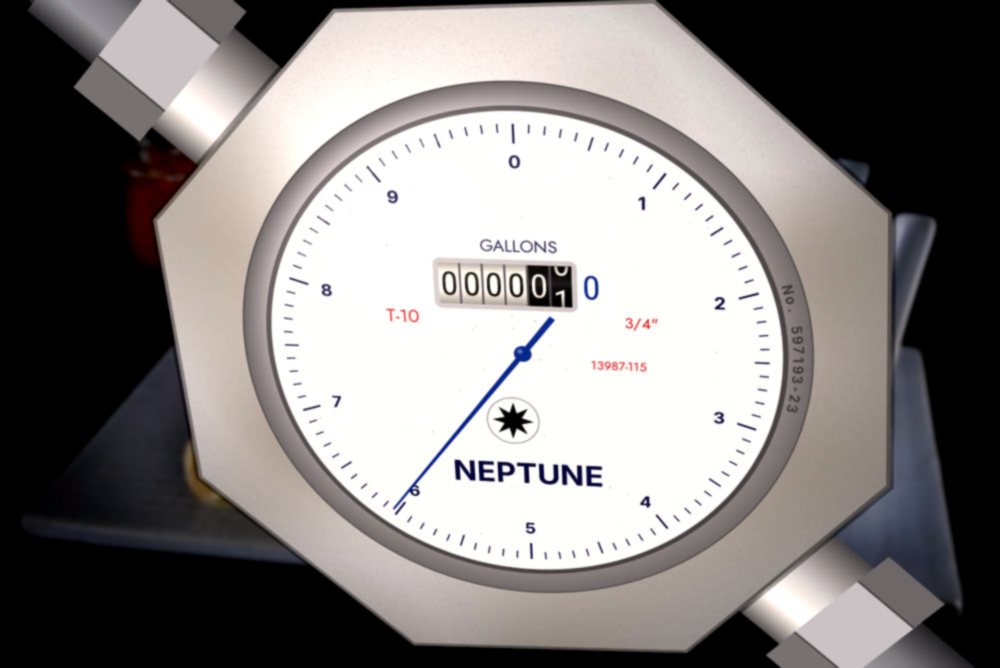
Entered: 6.0 gal
